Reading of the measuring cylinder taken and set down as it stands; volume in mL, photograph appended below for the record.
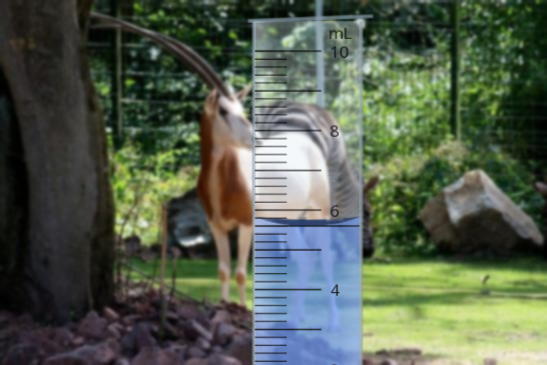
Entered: 5.6 mL
